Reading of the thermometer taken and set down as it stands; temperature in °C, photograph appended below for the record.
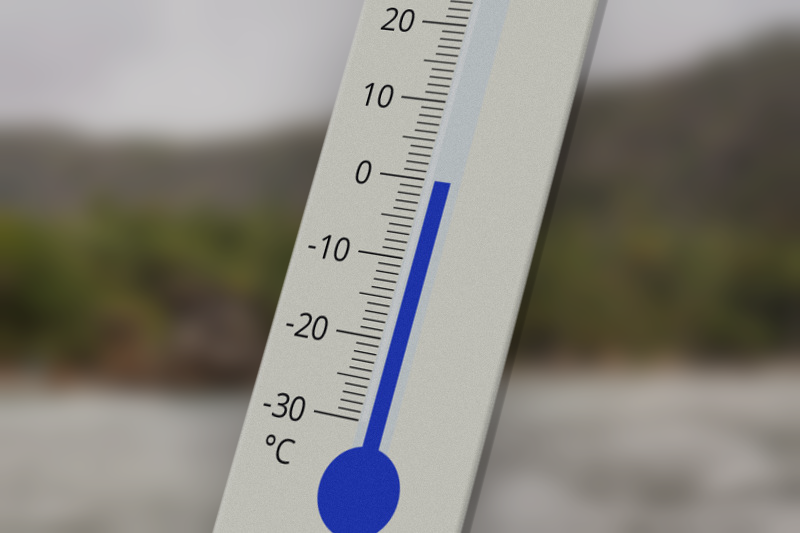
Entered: 0 °C
